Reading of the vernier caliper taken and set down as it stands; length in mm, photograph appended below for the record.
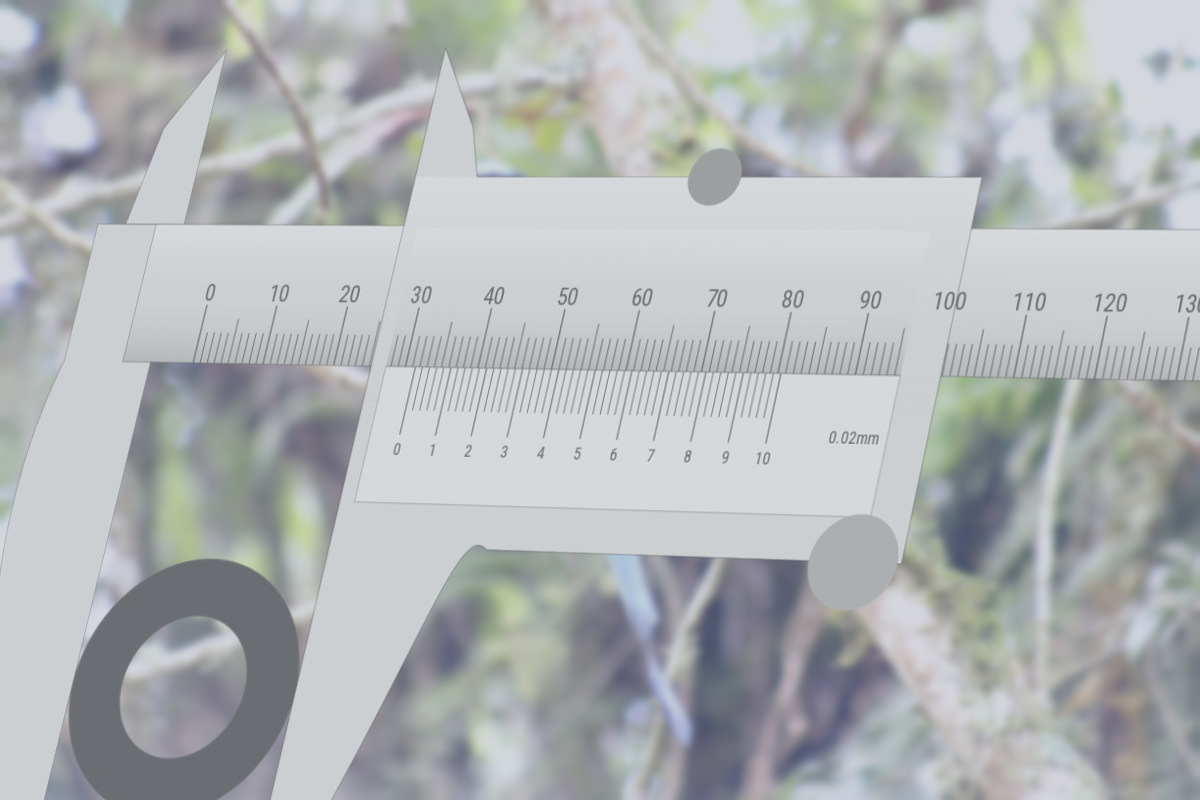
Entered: 31.4 mm
